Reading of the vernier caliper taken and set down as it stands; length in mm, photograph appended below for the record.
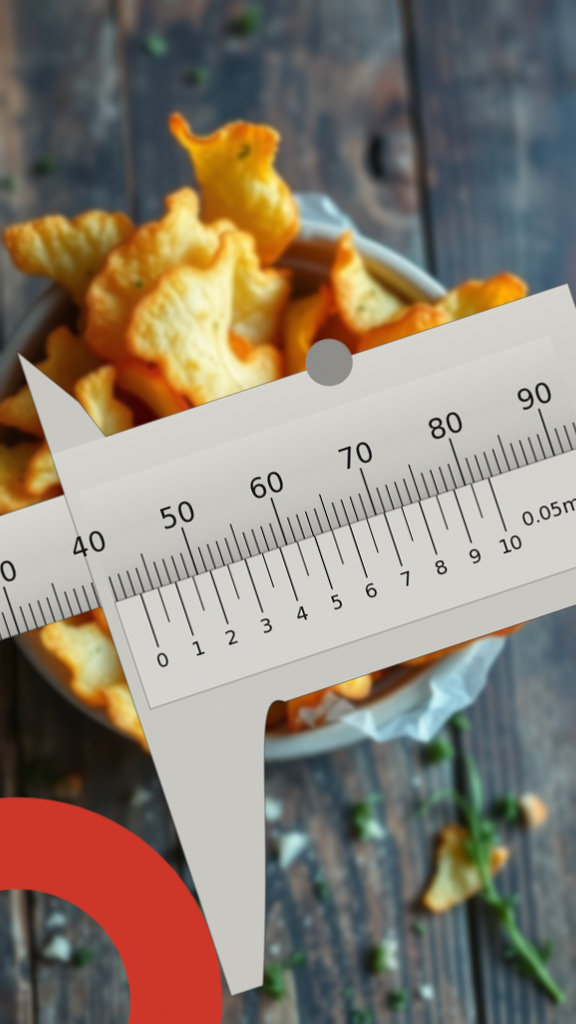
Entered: 43.6 mm
